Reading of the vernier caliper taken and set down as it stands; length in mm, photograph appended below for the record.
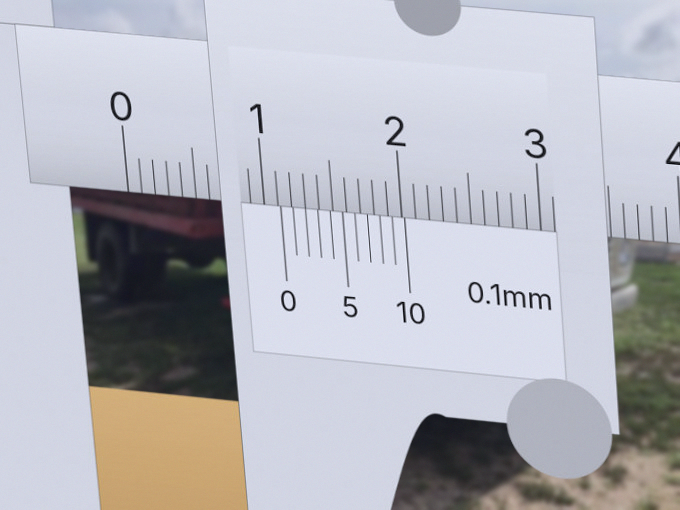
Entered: 11.2 mm
